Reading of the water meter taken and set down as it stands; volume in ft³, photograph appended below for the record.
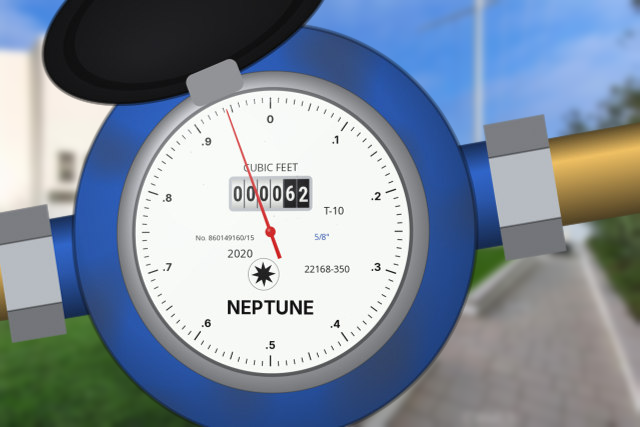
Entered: 61.94 ft³
